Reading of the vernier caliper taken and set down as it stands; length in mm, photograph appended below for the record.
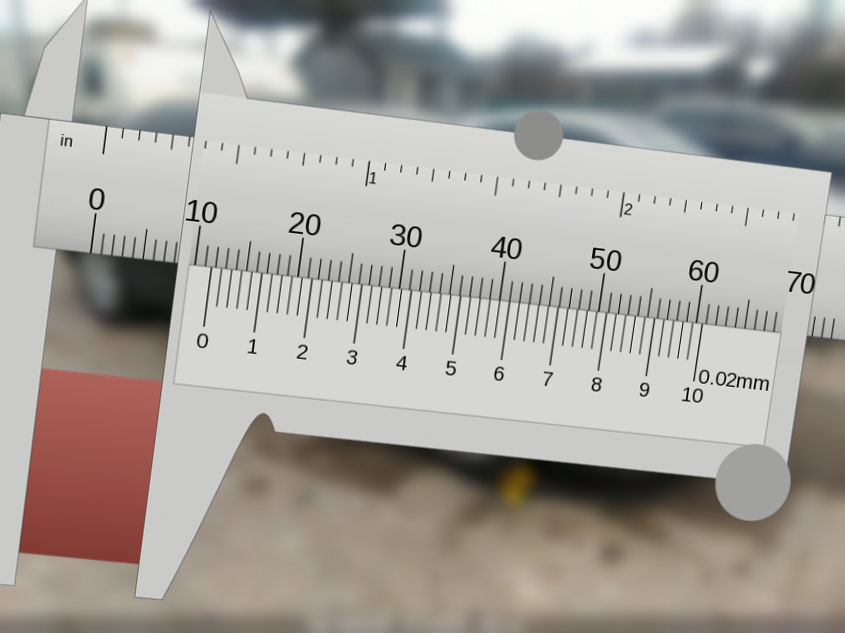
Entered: 11.6 mm
